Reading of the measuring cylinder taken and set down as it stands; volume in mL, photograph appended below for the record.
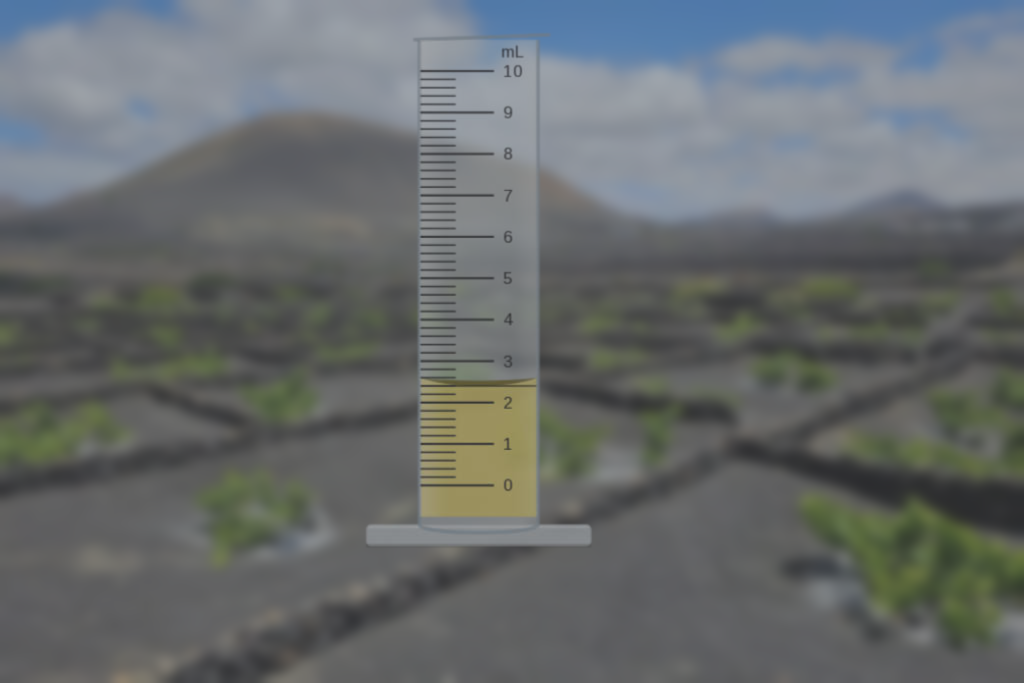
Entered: 2.4 mL
